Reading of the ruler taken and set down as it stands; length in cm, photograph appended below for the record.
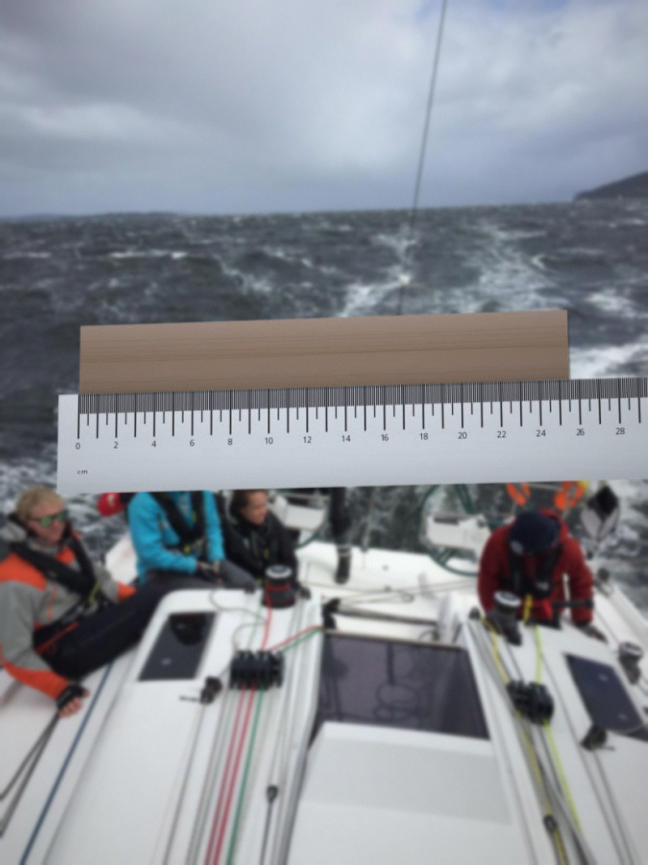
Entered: 25.5 cm
